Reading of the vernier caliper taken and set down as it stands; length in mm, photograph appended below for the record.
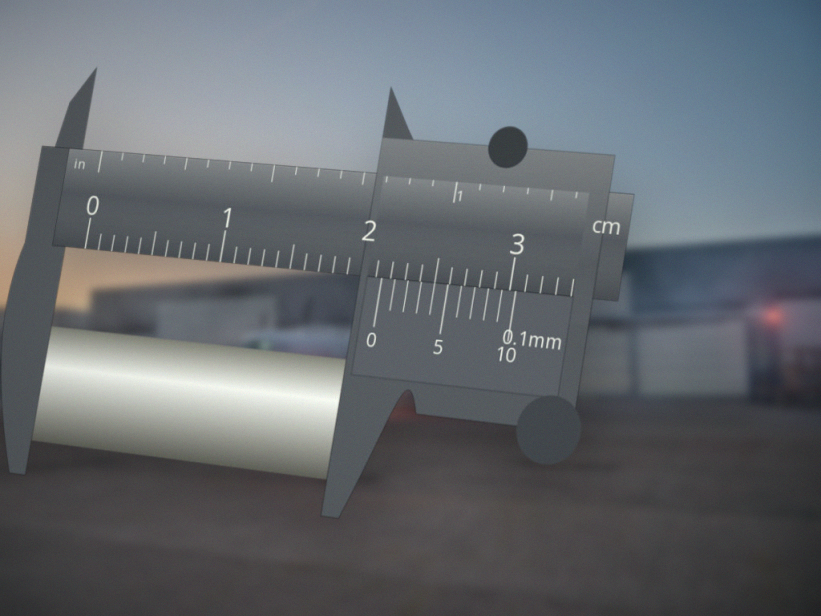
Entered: 21.4 mm
